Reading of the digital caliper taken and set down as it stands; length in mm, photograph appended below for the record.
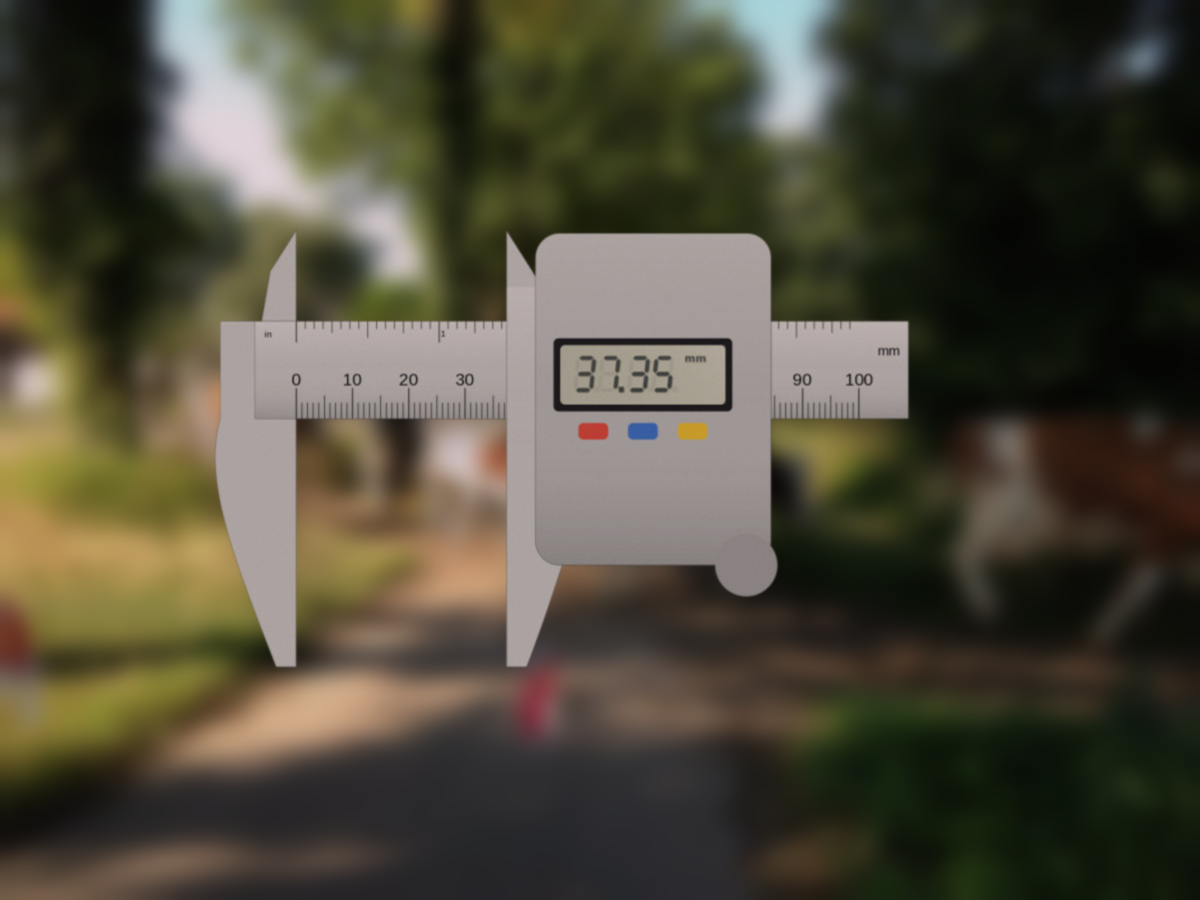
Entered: 37.35 mm
